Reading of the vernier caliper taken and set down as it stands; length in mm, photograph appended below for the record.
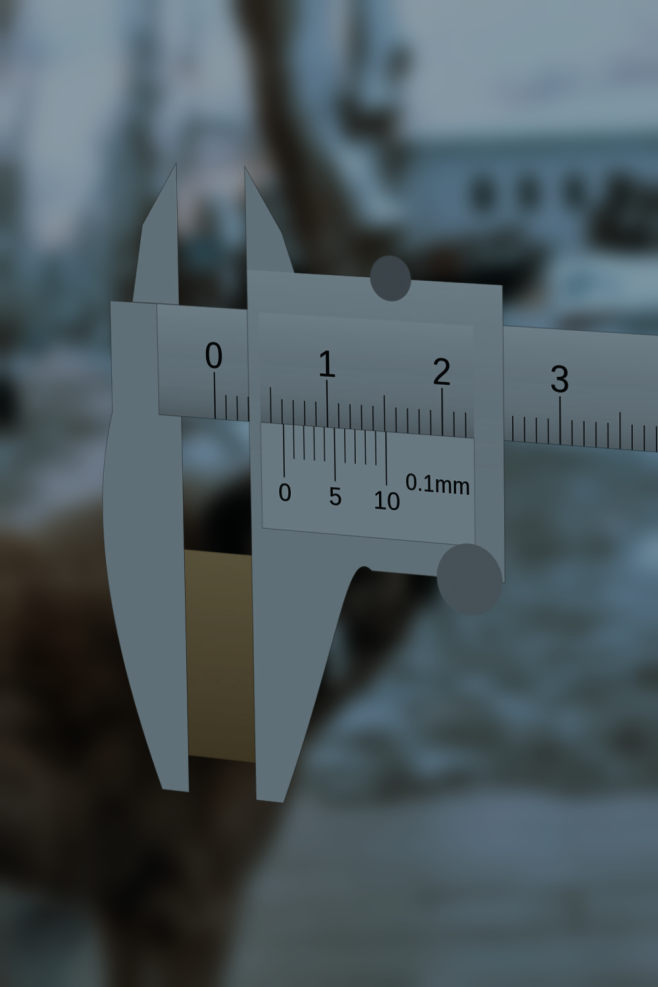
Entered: 6.1 mm
